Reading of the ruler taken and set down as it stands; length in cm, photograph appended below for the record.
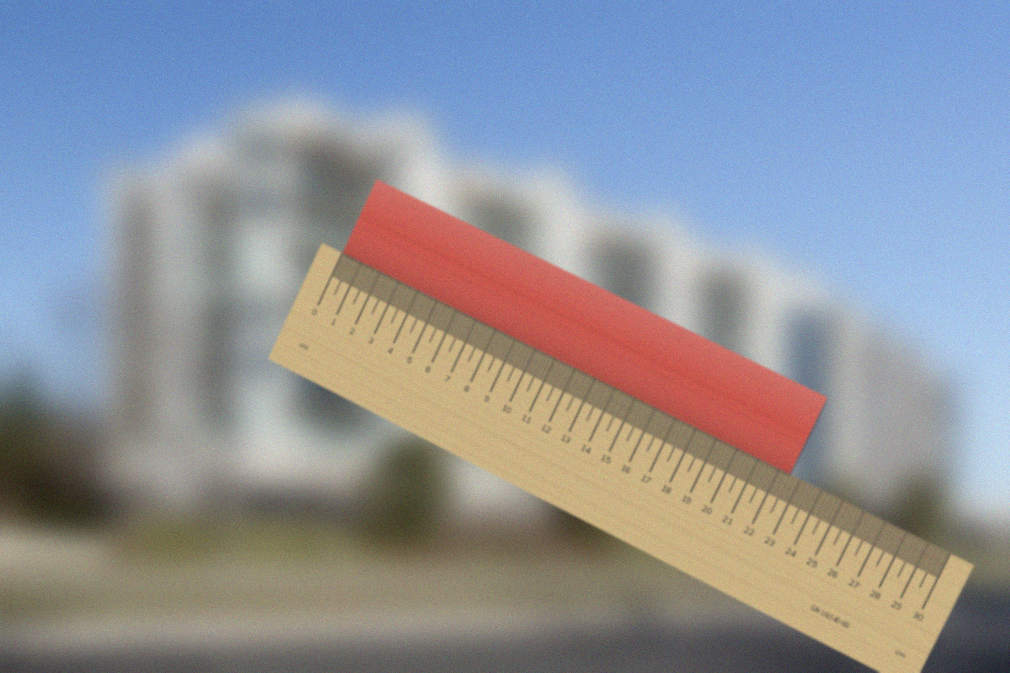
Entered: 22.5 cm
